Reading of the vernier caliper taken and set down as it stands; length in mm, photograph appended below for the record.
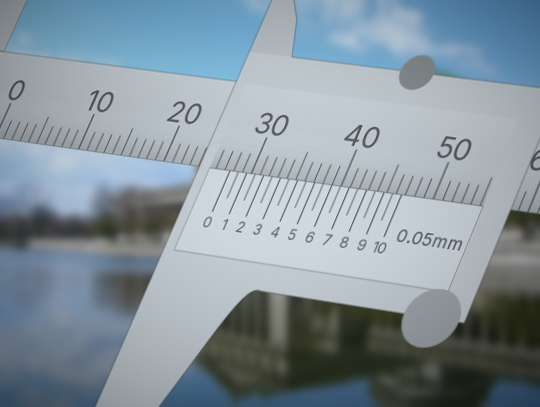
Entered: 27.6 mm
